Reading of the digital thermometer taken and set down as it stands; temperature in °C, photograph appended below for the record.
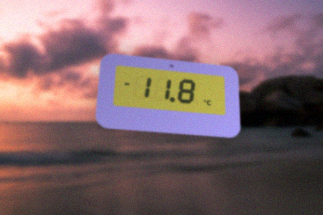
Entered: -11.8 °C
